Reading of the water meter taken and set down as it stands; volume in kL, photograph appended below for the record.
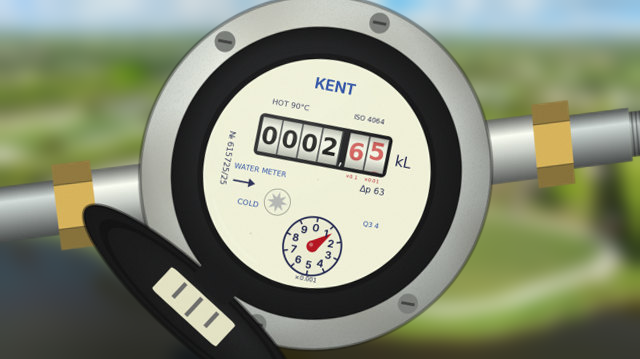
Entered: 2.651 kL
